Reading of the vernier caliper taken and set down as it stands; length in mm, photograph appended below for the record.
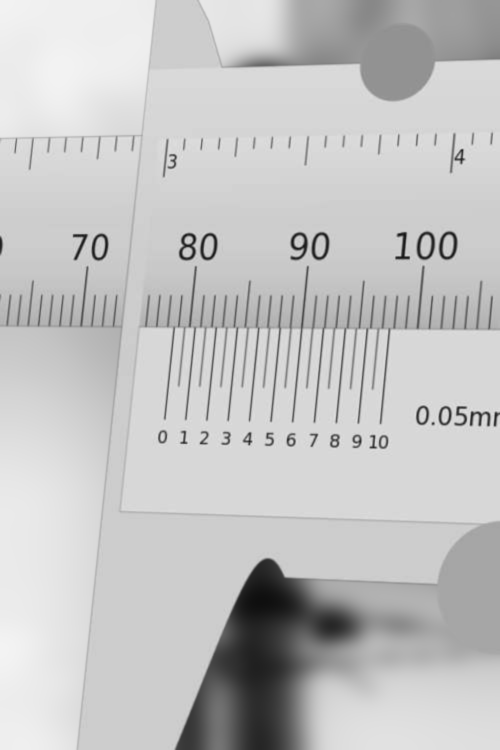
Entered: 78.6 mm
